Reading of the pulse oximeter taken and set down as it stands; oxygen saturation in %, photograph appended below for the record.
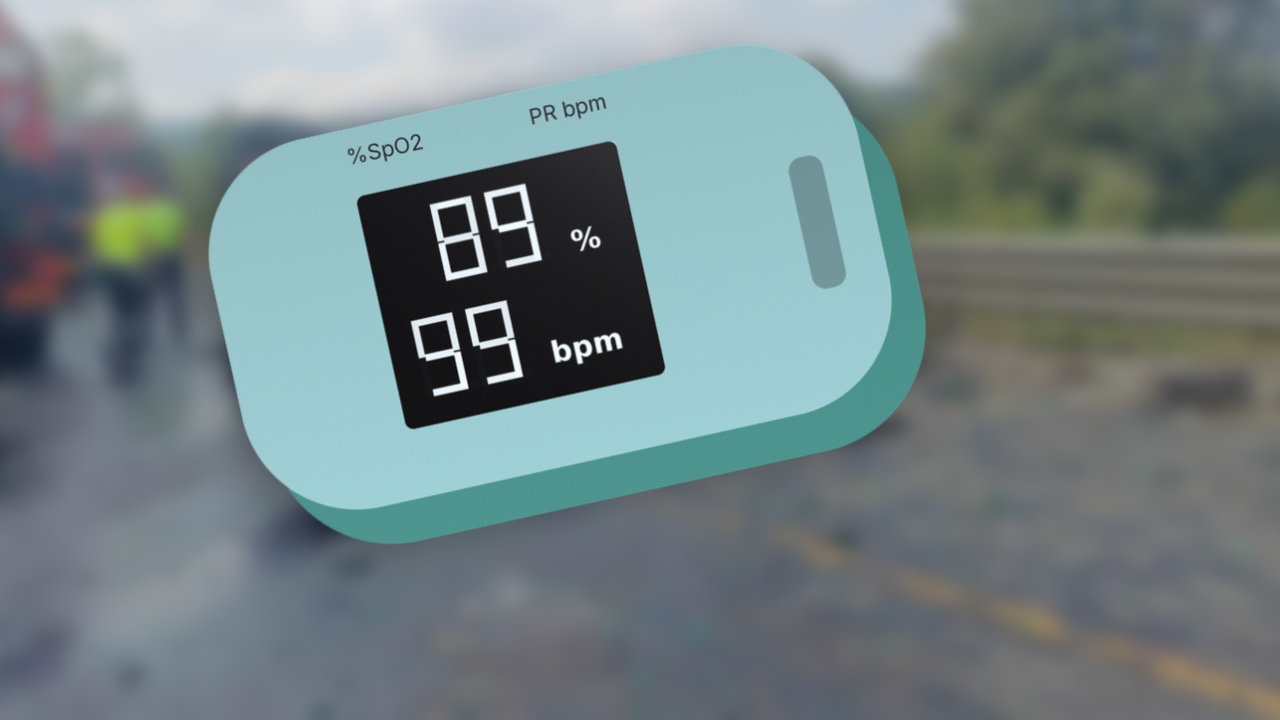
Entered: 89 %
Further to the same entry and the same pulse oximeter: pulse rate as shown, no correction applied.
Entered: 99 bpm
